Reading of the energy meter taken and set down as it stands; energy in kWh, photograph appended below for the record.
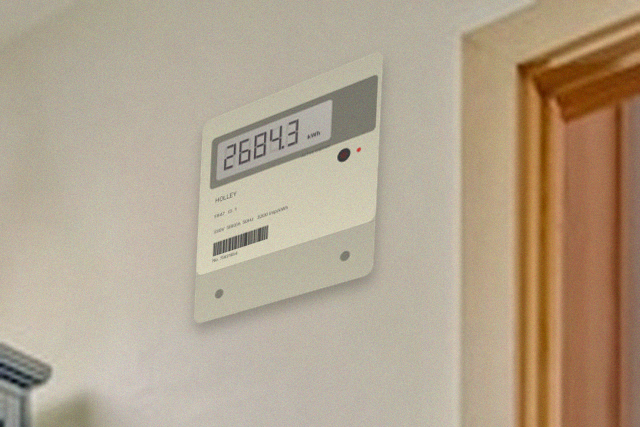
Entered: 2684.3 kWh
